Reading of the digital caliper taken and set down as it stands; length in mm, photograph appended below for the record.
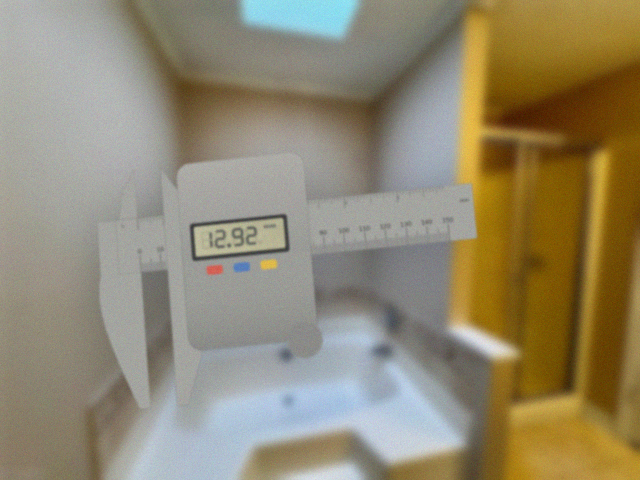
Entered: 12.92 mm
